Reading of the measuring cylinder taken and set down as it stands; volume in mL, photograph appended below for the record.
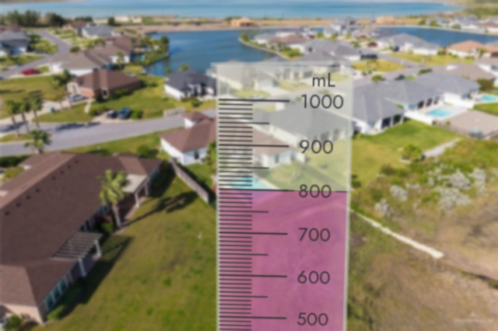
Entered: 800 mL
